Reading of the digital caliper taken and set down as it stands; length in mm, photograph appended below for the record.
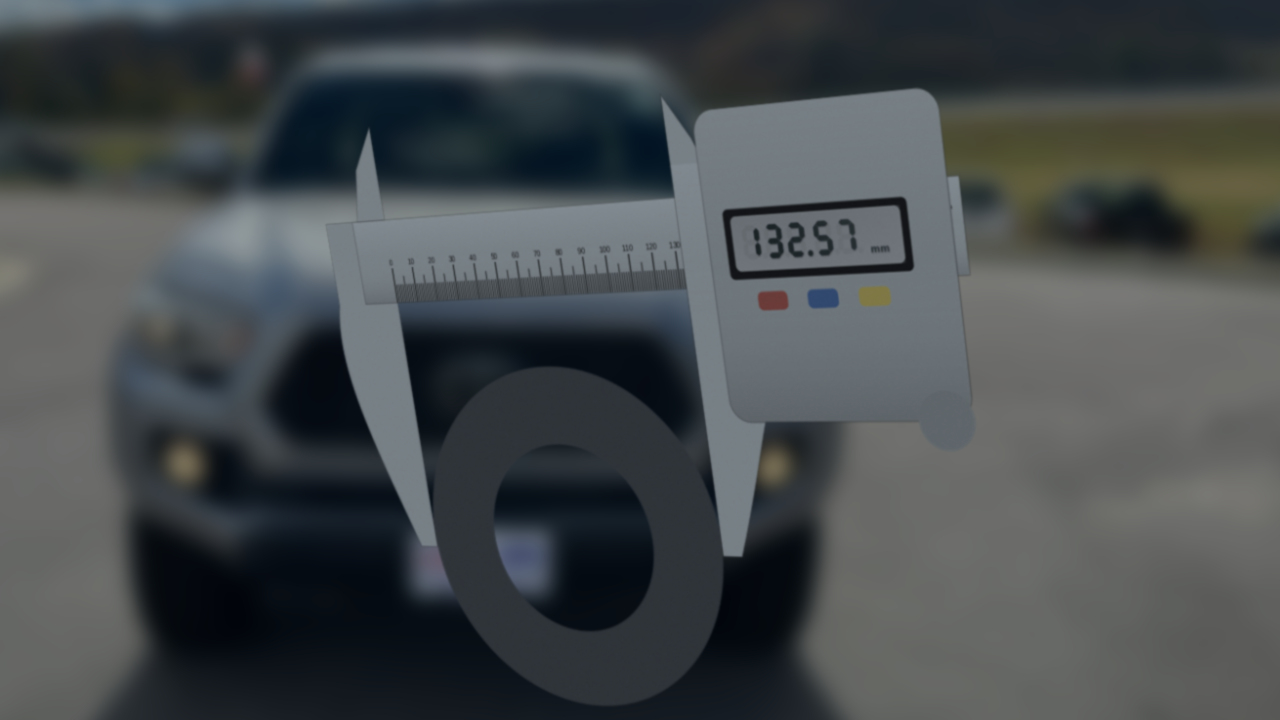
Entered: 132.57 mm
